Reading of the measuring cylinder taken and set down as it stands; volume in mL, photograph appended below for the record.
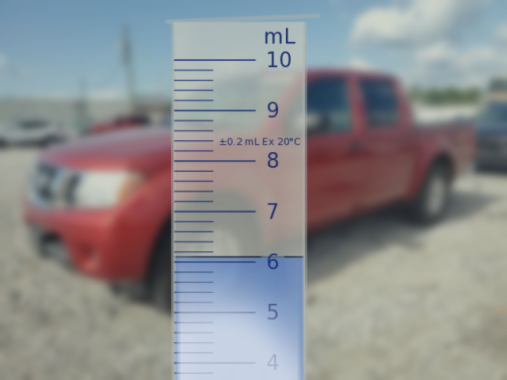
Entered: 6.1 mL
